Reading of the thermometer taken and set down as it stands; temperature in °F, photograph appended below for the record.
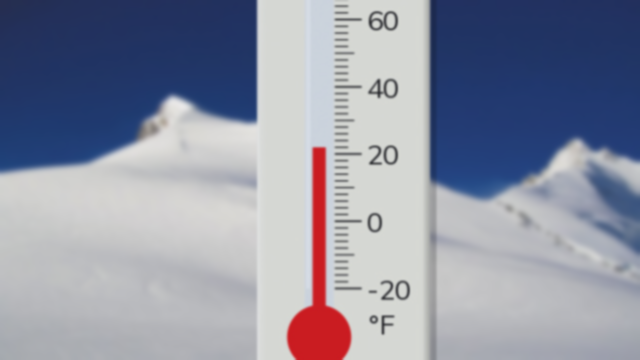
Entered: 22 °F
